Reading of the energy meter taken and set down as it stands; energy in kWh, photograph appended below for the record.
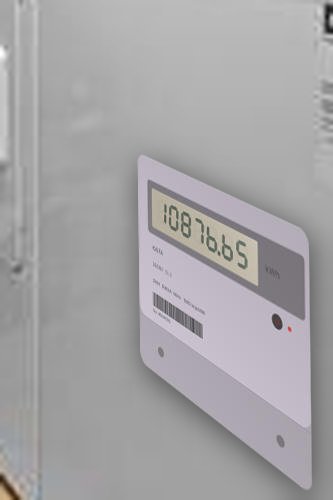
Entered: 10876.65 kWh
